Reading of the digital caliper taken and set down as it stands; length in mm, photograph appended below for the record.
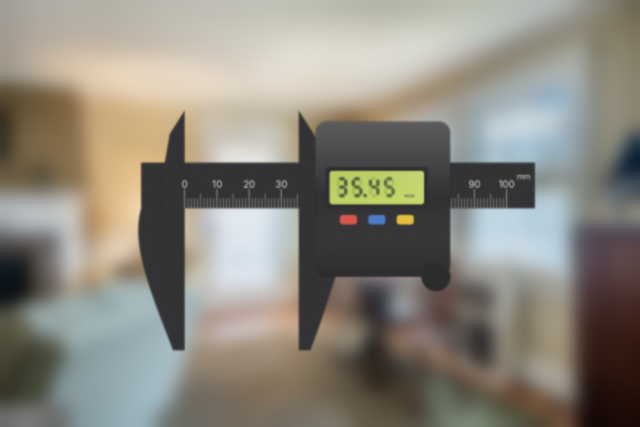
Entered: 35.45 mm
